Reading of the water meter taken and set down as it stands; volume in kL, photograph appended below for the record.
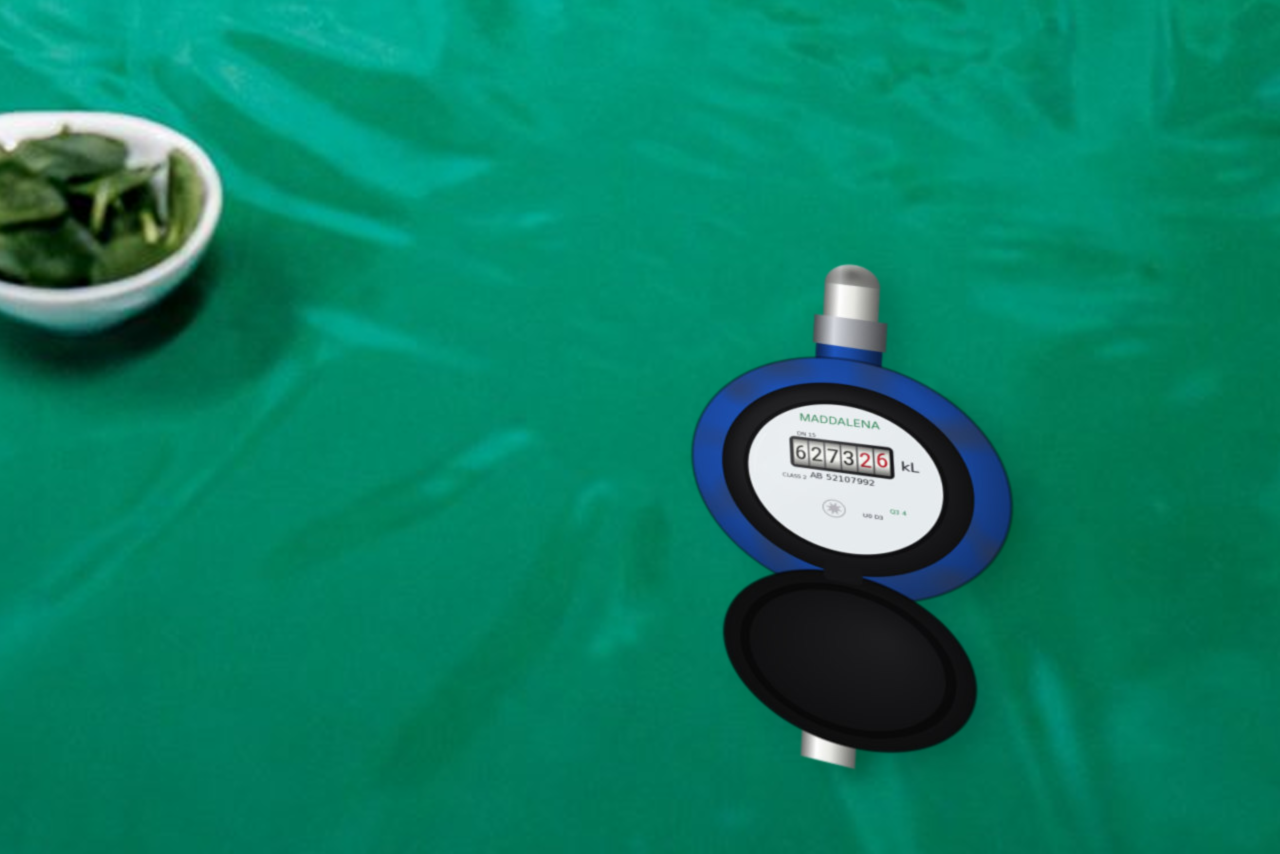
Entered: 6273.26 kL
